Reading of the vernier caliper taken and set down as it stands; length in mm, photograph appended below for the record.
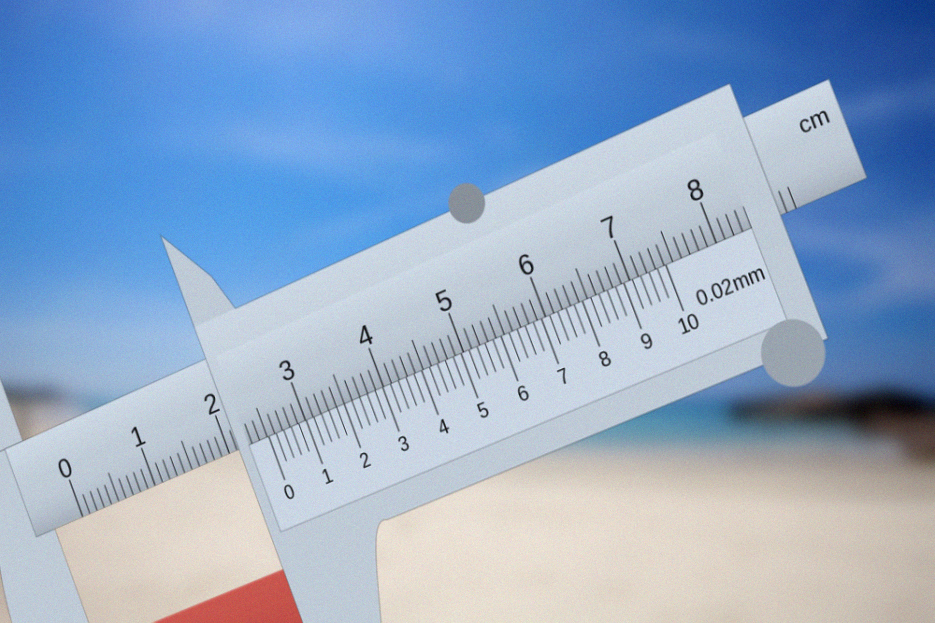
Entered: 25.2 mm
